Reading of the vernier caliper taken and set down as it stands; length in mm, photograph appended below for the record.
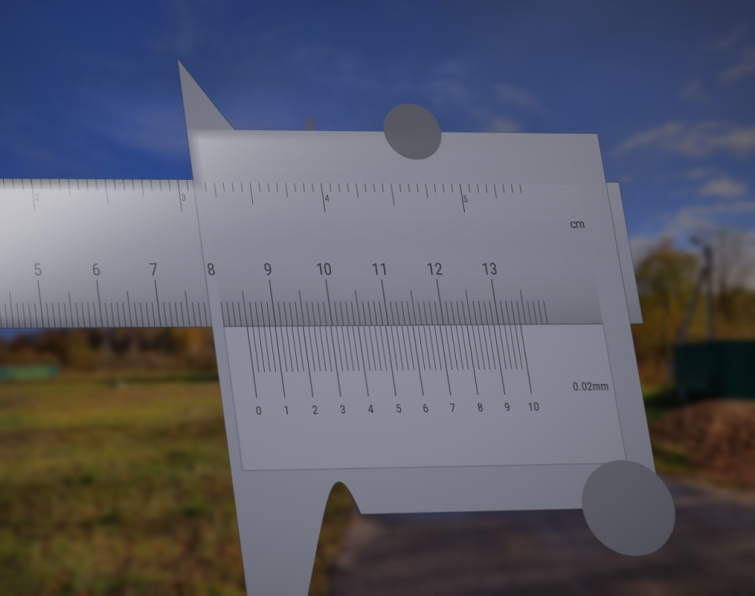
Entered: 85.0 mm
